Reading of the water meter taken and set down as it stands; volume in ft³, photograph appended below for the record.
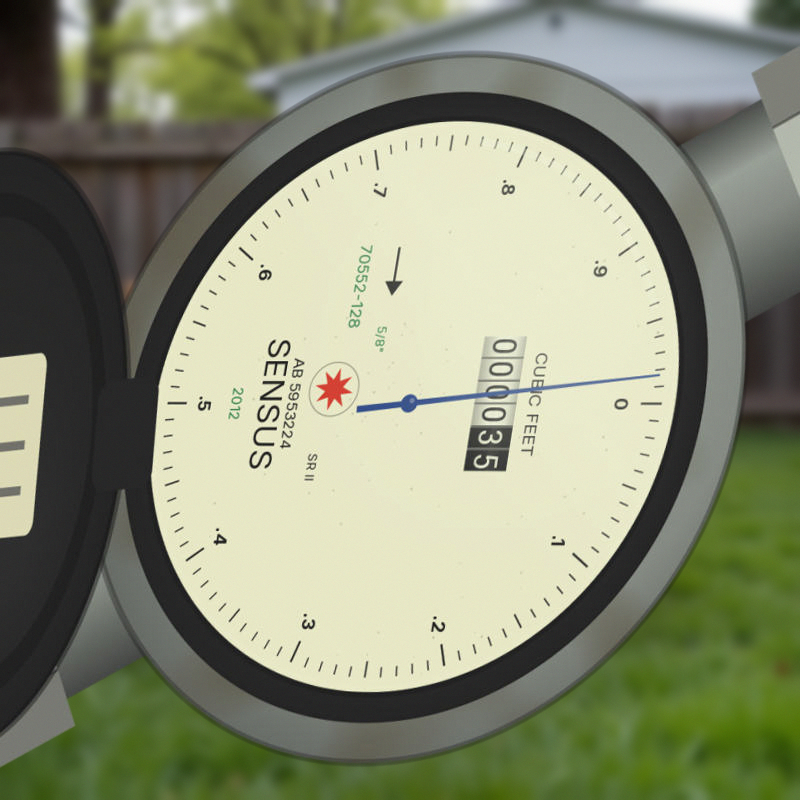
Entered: 34.98 ft³
